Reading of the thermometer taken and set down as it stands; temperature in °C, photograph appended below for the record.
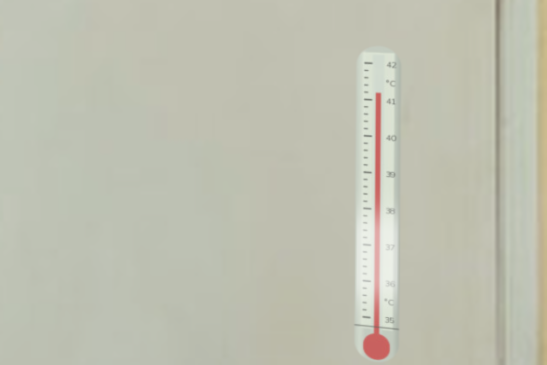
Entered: 41.2 °C
